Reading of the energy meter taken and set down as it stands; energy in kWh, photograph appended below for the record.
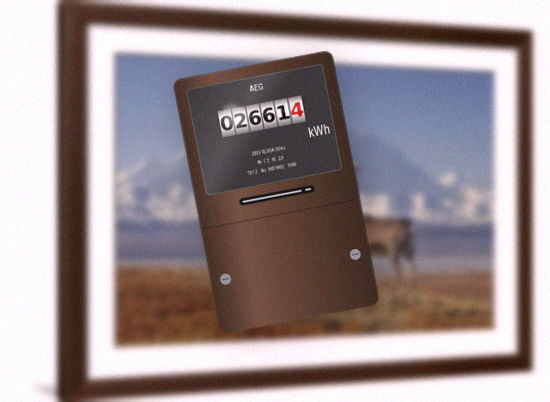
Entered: 2661.4 kWh
